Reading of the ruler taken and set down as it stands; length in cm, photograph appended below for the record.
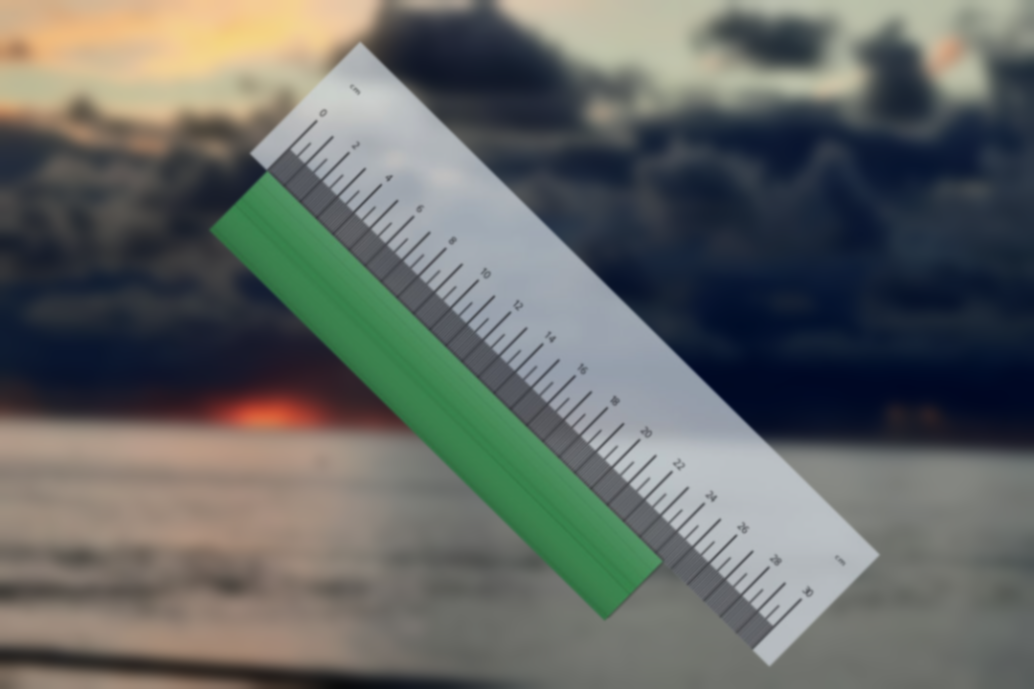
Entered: 24.5 cm
